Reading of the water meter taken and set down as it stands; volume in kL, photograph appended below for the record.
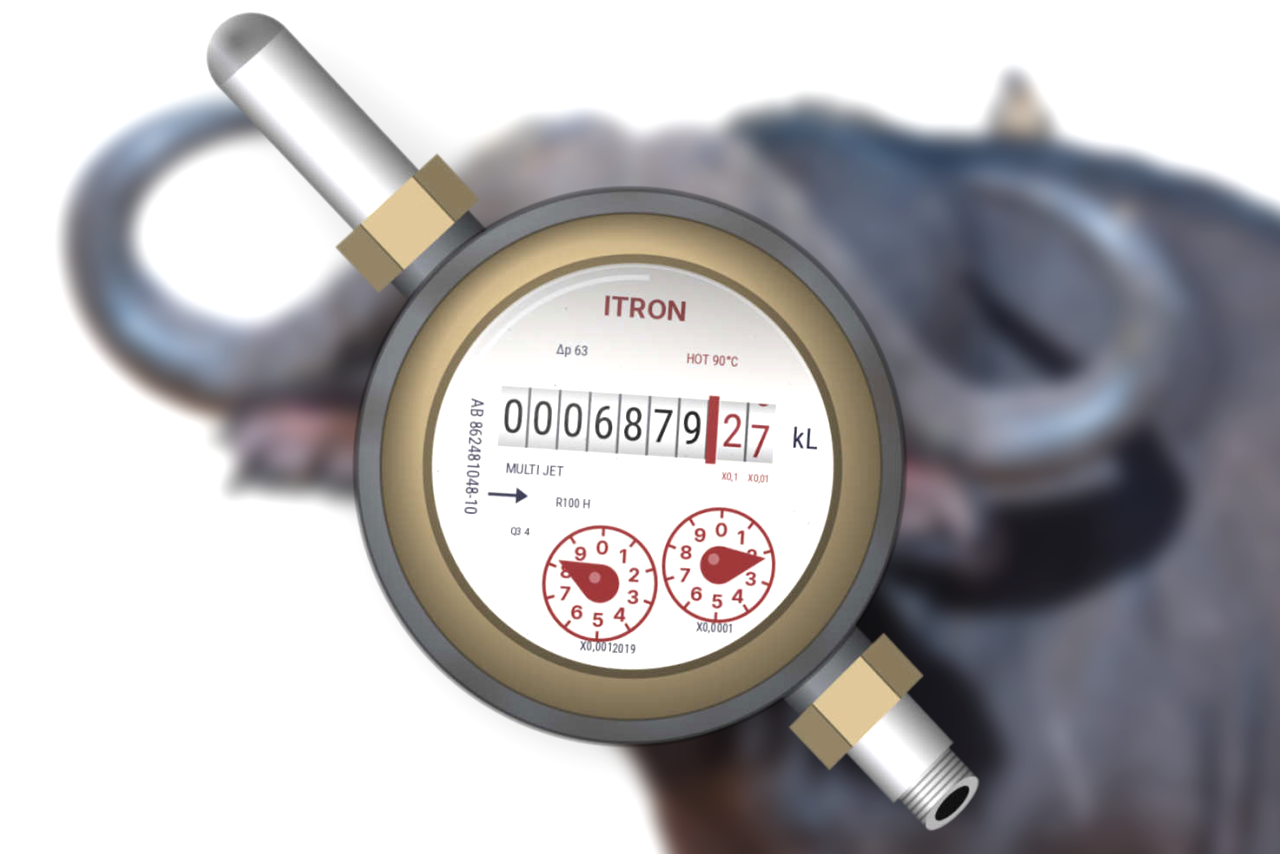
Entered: 6879.2682 kL
